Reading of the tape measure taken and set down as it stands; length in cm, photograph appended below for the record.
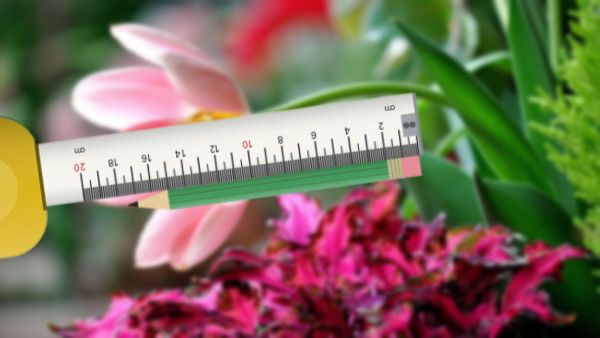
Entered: 17.5 cm
